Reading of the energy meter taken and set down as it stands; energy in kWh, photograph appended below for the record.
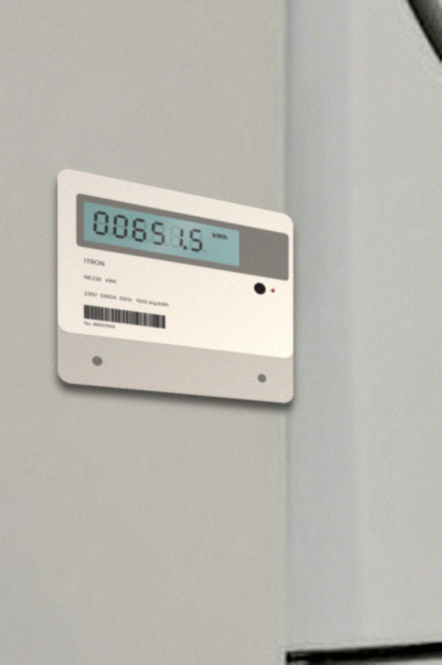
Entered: 651.5 kWh
